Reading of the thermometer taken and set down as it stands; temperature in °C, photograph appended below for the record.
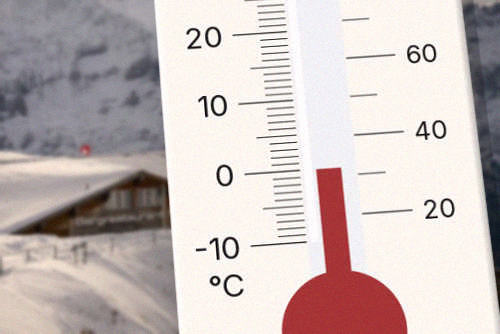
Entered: 0 °C
